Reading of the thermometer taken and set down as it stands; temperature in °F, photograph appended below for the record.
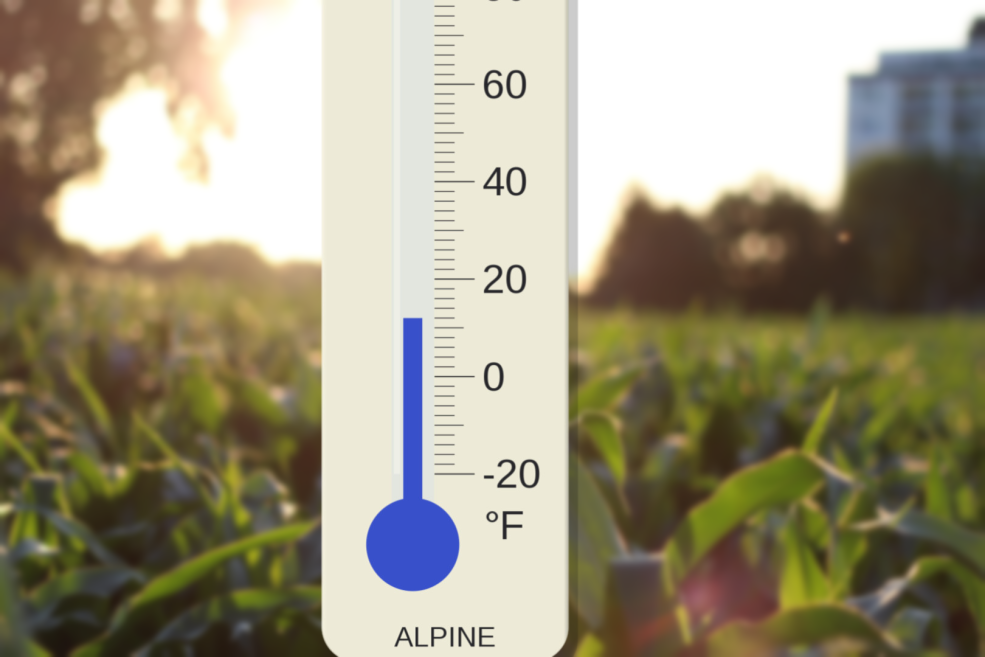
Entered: 12 °F
